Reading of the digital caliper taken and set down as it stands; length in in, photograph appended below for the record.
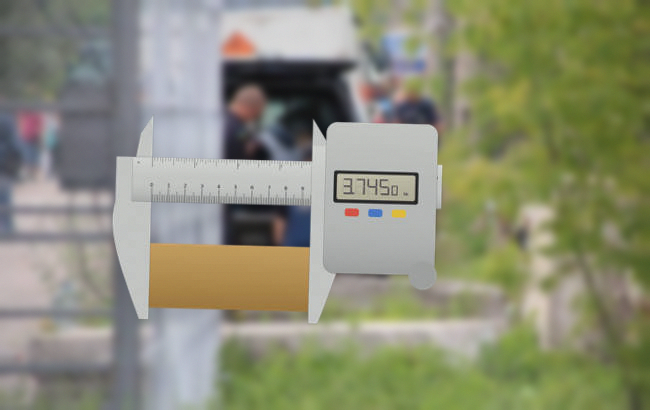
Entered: 3.7450 in
